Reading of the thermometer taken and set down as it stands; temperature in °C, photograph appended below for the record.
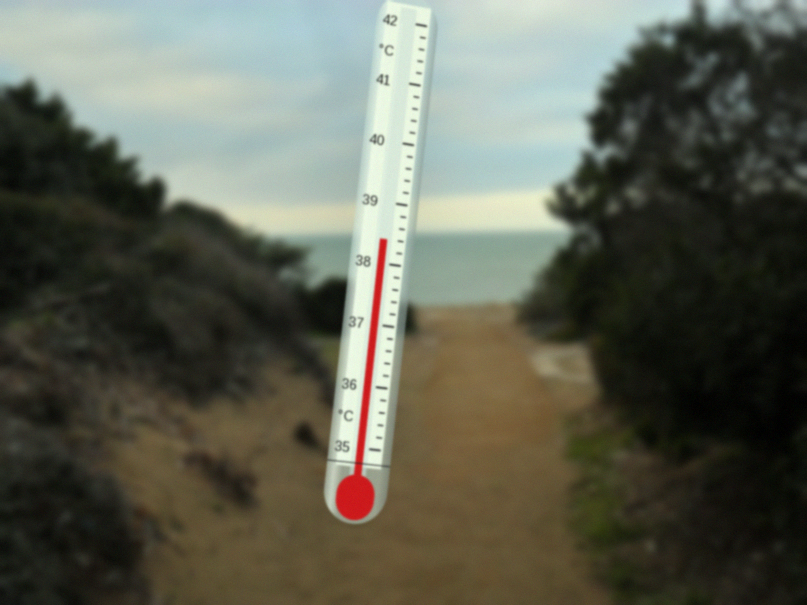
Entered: 38.4 °C
